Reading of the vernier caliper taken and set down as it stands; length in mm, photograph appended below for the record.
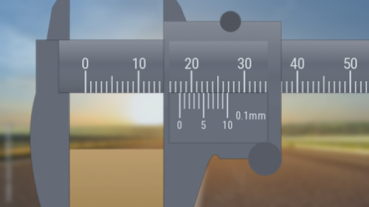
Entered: 17.8 mm
